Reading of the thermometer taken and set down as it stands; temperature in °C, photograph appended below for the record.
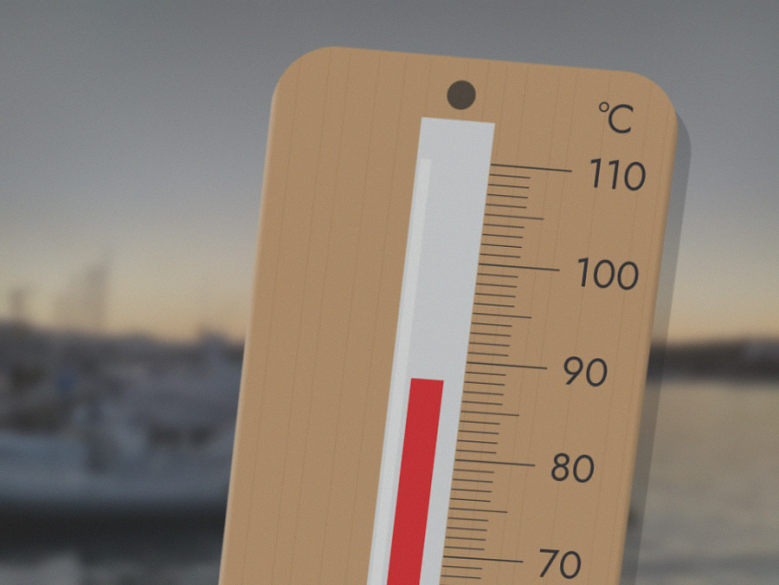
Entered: 88 °C
